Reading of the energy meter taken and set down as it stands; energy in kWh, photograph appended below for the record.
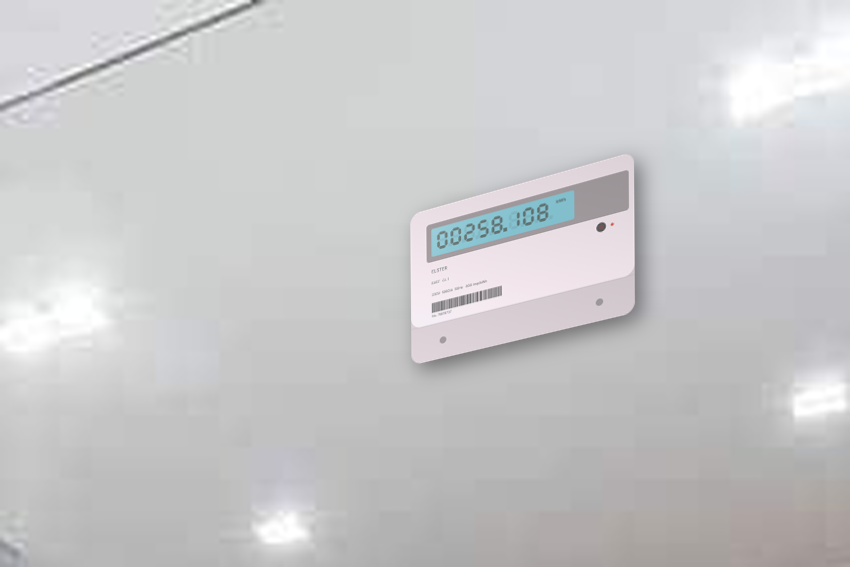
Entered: 258.108 kWh
